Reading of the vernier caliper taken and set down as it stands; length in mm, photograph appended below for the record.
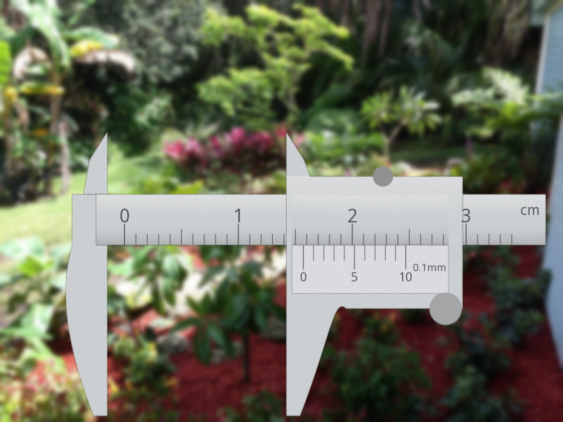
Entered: 15.7 mm
